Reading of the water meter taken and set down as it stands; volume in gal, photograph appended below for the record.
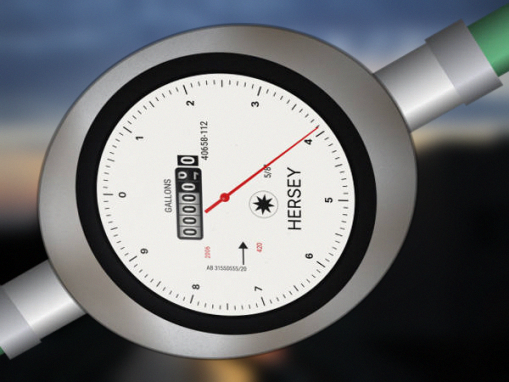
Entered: 63.9 gal
